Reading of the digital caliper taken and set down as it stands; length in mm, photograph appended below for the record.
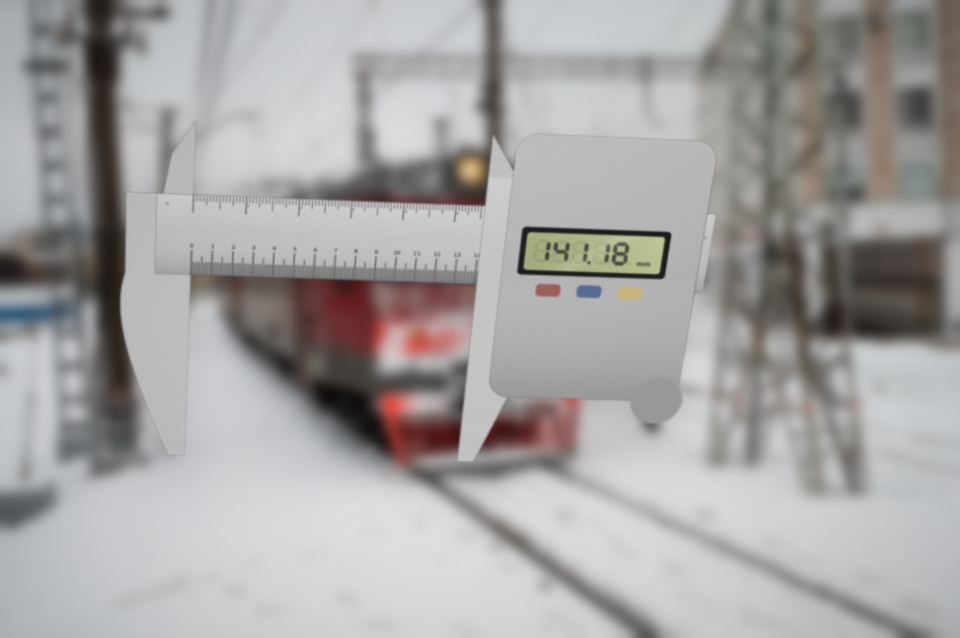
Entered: 141.18 mm
